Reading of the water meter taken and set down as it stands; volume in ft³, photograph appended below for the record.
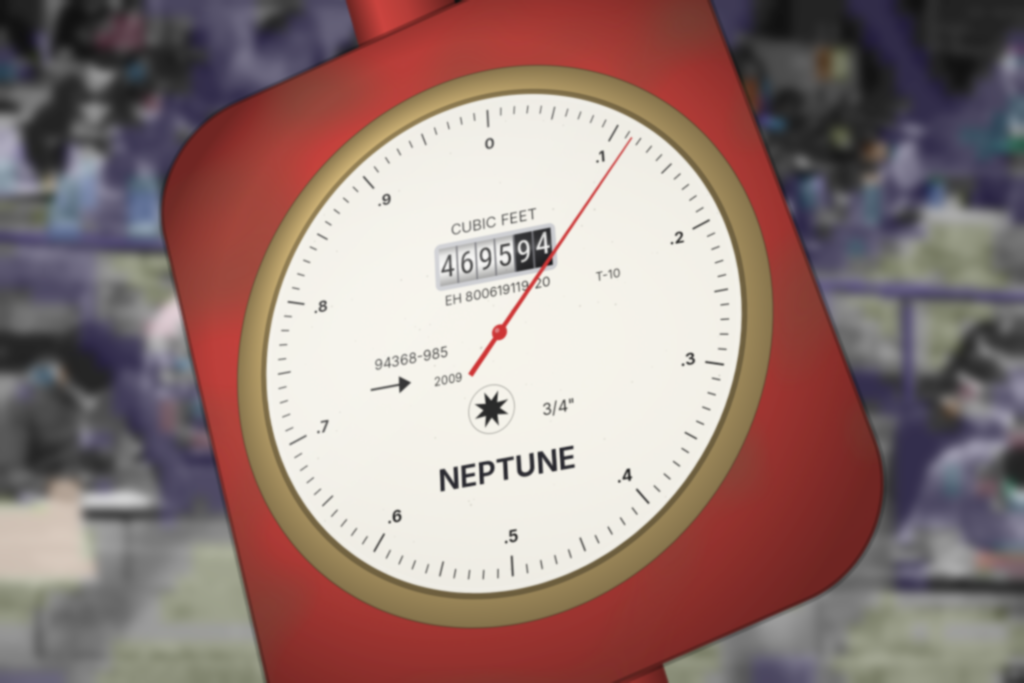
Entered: 469594.11 ft³
